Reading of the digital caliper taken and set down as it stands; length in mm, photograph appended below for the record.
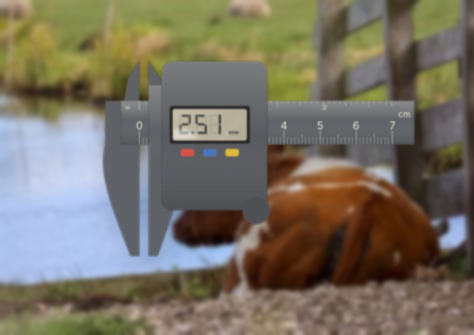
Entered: 2.51 mm
